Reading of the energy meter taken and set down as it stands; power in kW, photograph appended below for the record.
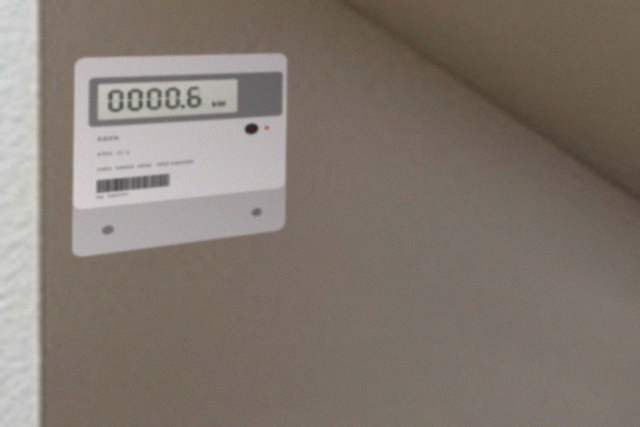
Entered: 0.6 kW
